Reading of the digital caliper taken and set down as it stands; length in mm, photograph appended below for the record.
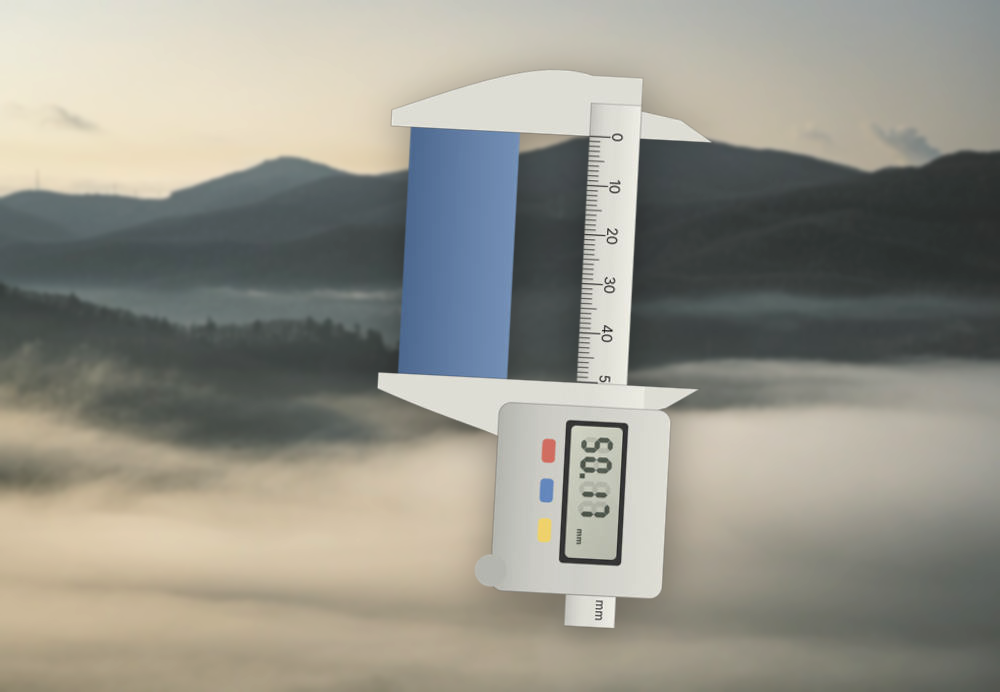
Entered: 50.17 mm
